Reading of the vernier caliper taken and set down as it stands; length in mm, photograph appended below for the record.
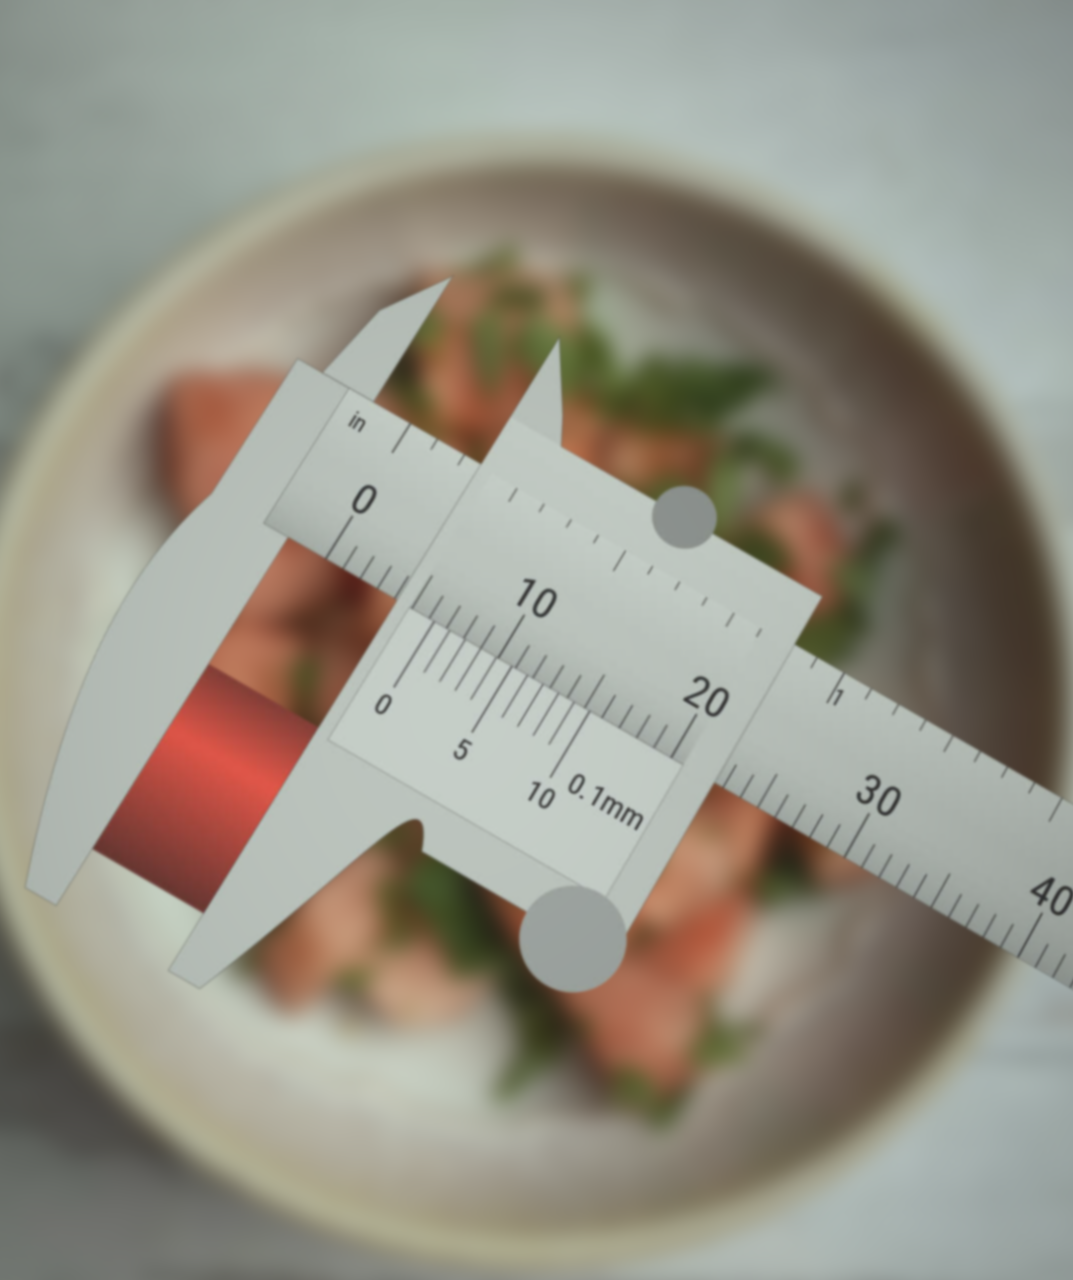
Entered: 6.3 mm
